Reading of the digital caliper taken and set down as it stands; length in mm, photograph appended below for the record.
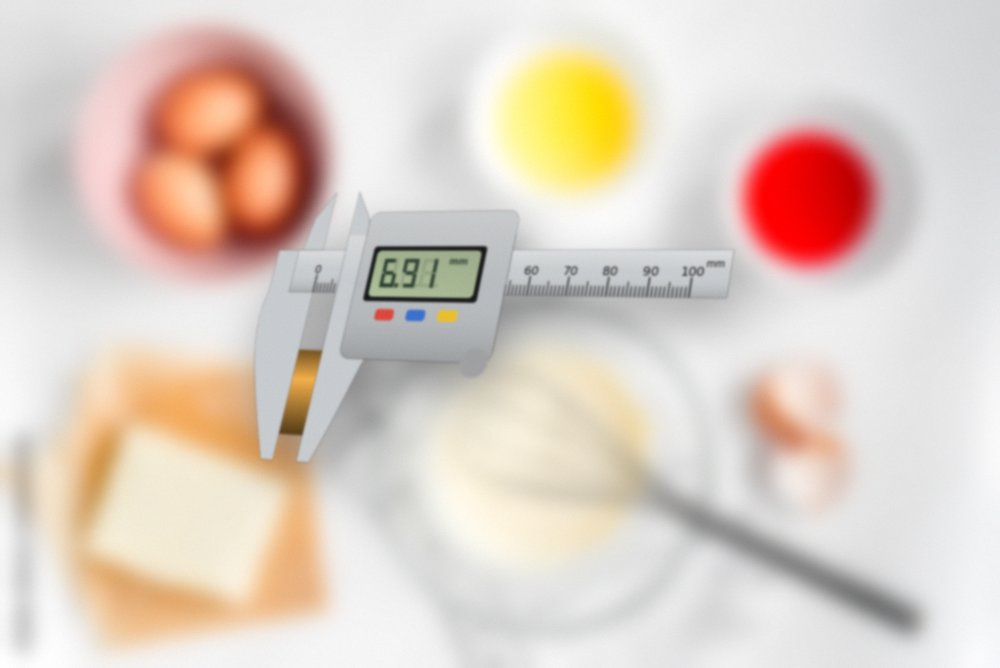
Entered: 6.91 mm
